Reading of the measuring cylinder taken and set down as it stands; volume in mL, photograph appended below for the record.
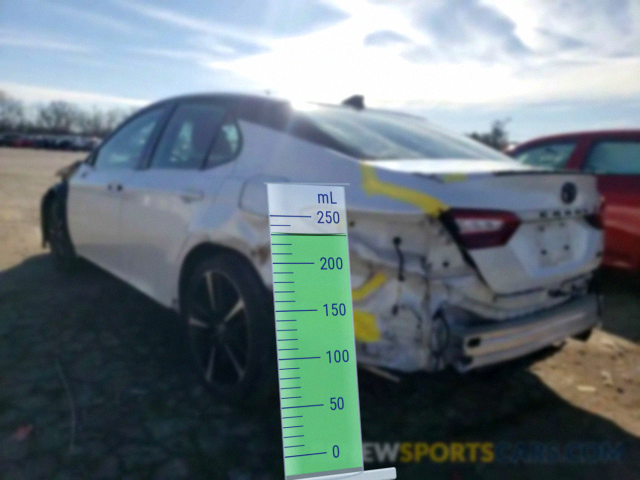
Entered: 230 mL
